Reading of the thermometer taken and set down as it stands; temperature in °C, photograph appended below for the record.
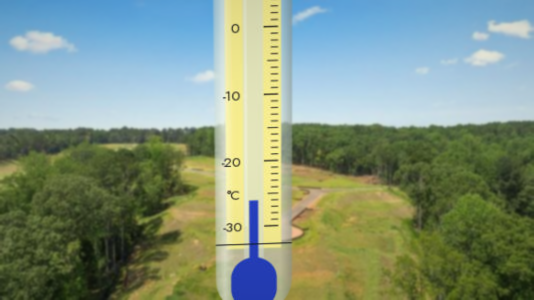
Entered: -26 °C
